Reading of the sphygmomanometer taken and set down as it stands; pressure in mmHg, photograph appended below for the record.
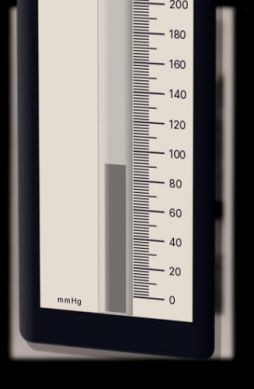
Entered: 90 mmHg
